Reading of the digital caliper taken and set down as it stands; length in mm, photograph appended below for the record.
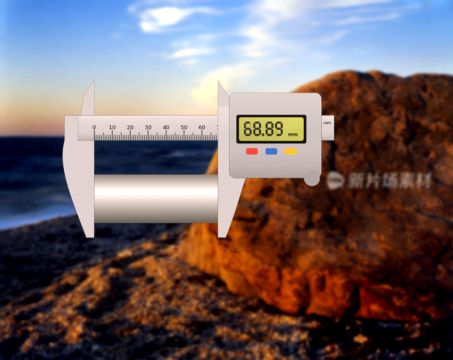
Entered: 68.89 mm
